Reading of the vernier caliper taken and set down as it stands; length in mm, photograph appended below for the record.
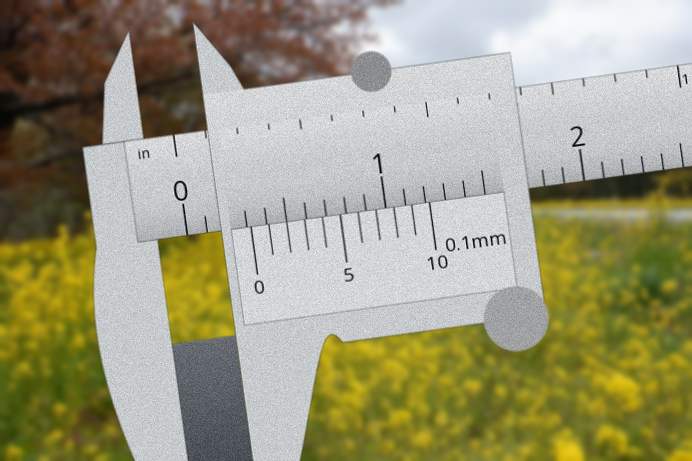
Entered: 3.2 mm
